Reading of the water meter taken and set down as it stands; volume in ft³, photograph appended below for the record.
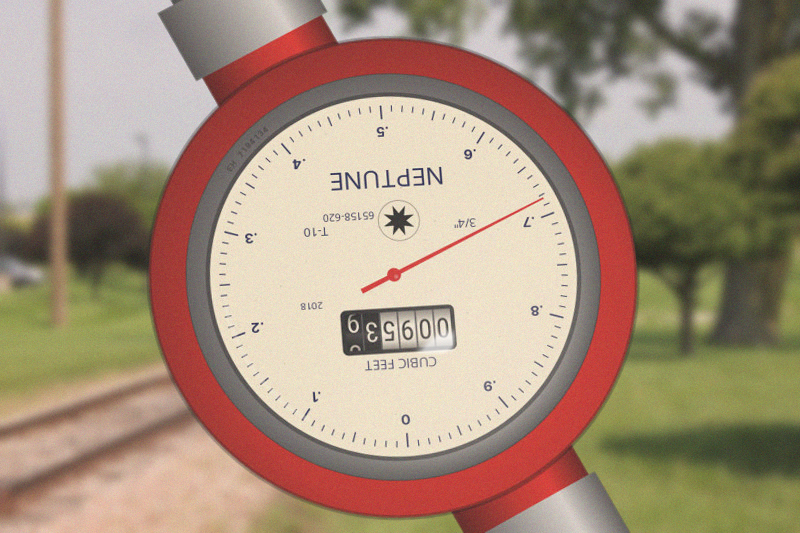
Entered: 9538.68 ft³
